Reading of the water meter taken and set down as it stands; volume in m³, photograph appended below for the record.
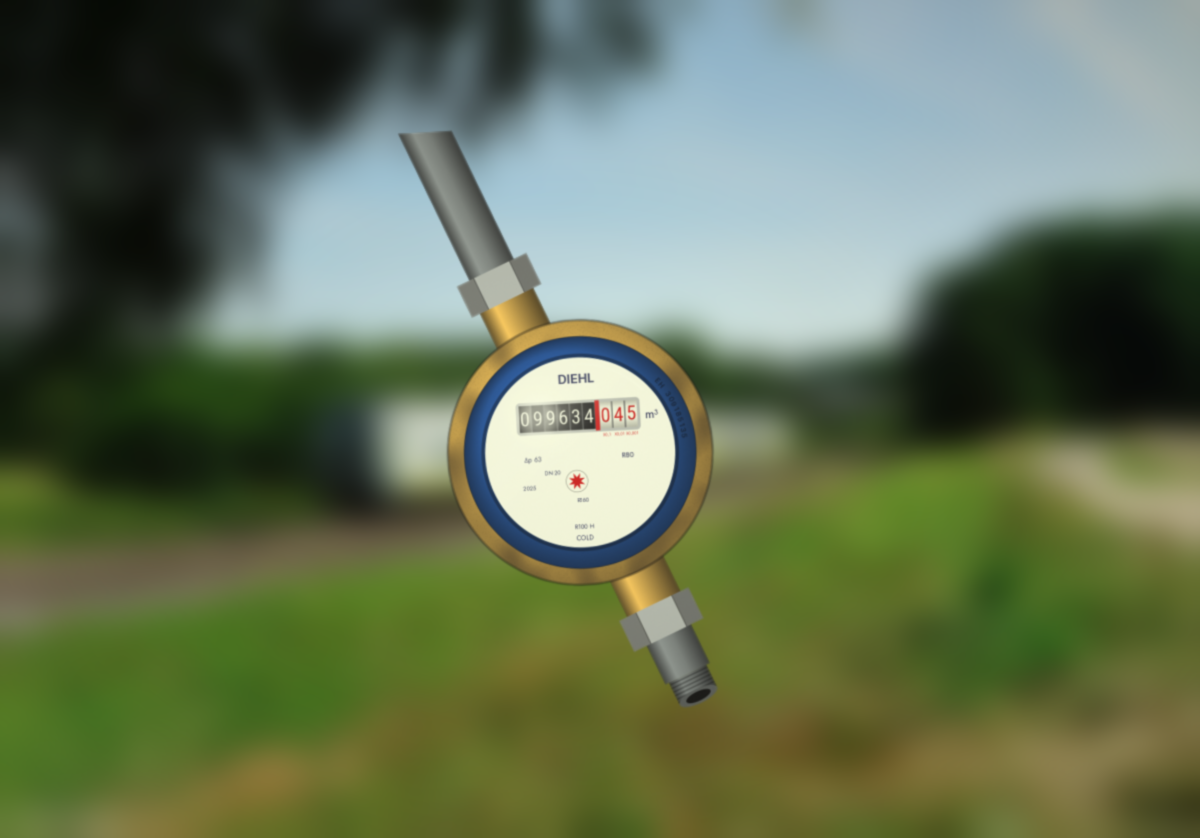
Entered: 99634.045 m³
